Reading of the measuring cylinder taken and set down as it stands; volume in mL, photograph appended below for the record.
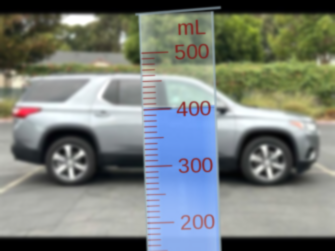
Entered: 400 mL
